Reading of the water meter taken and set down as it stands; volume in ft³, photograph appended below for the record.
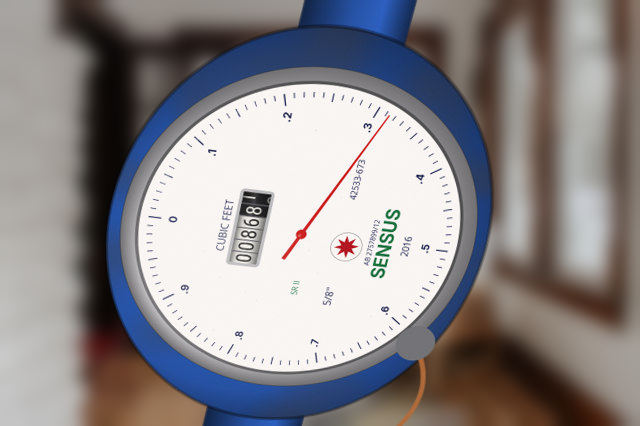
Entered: 8681.31 ft³
